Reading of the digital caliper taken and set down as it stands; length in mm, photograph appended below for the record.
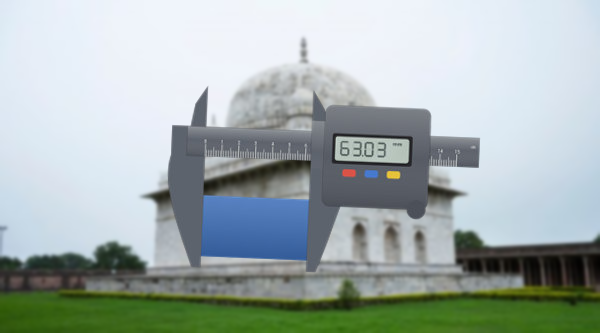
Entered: 63.03 mm
